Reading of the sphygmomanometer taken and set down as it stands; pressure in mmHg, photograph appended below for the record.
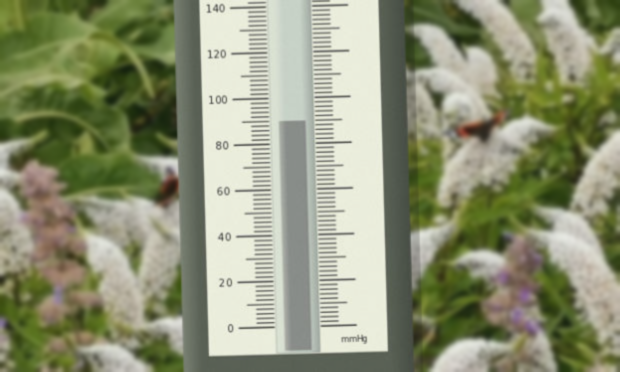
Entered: 90 mmHg
